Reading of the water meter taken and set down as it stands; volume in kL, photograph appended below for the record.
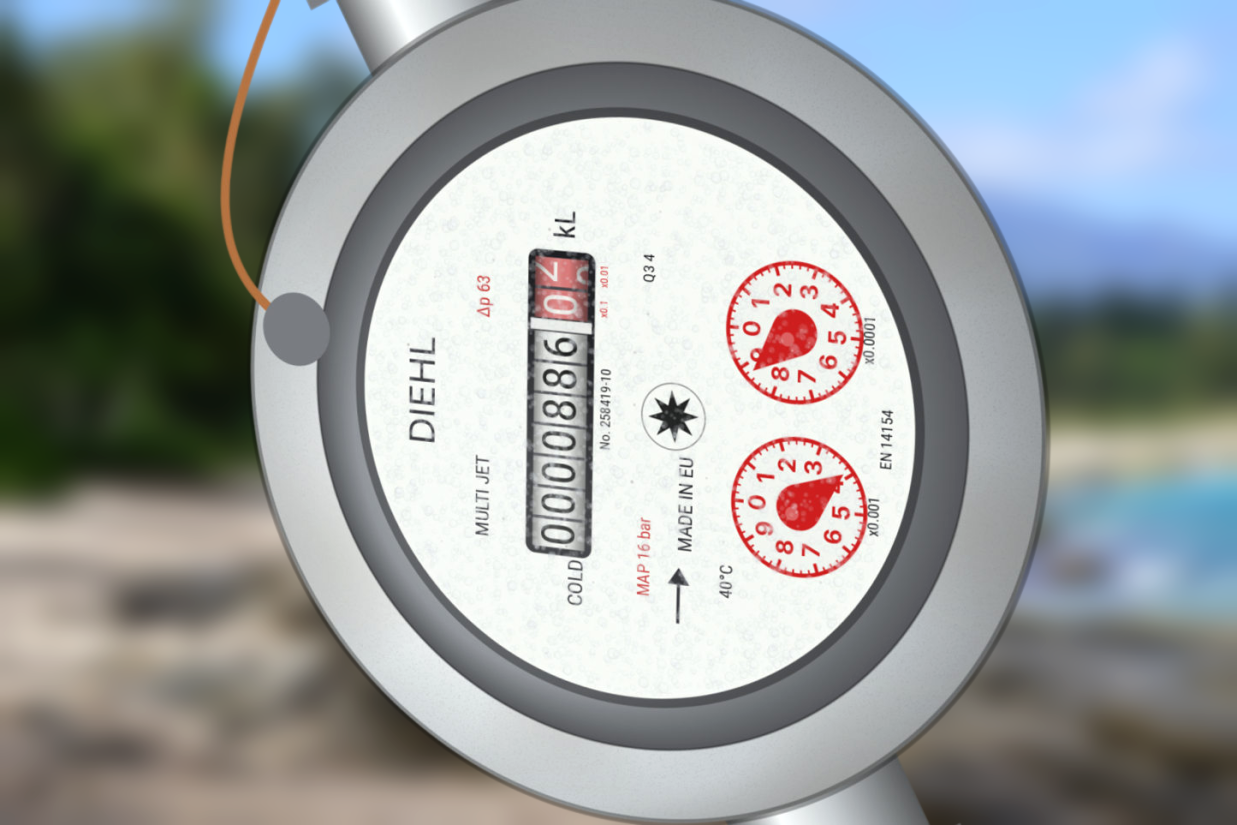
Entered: 886.0238 kL
